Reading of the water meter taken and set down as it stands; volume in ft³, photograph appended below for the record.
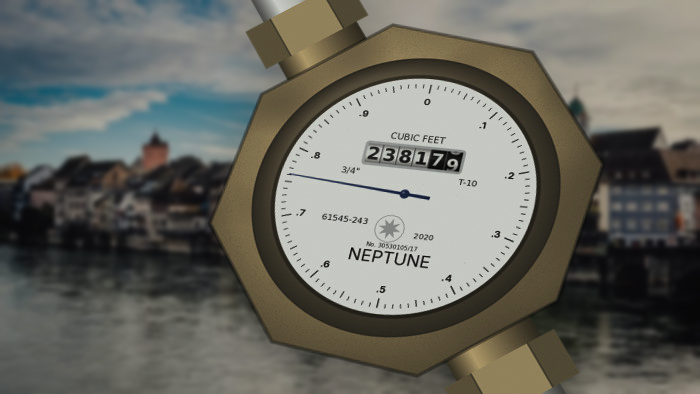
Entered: 238178.76 ft³
